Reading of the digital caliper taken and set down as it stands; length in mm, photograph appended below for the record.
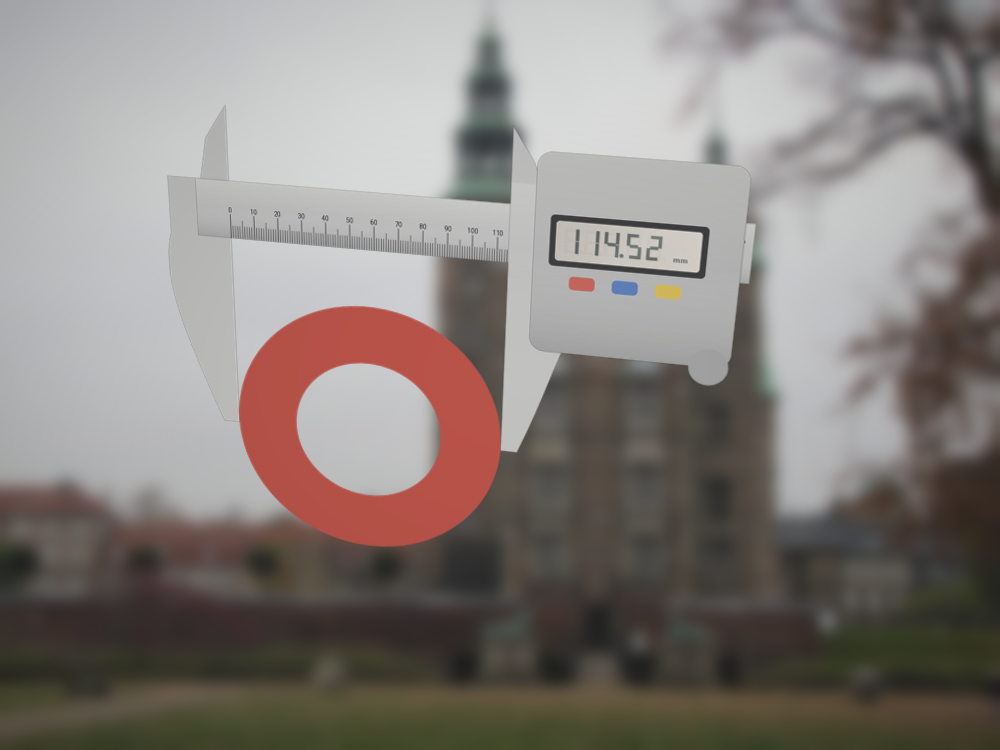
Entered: 114.52 mm
